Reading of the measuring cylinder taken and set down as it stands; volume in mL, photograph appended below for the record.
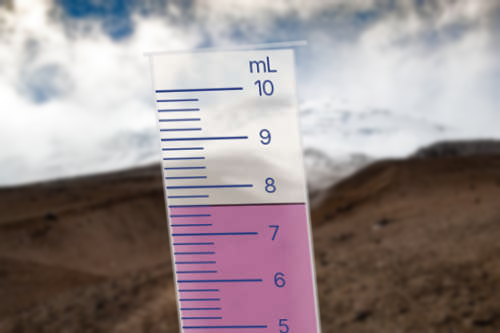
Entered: 7.6 mL
